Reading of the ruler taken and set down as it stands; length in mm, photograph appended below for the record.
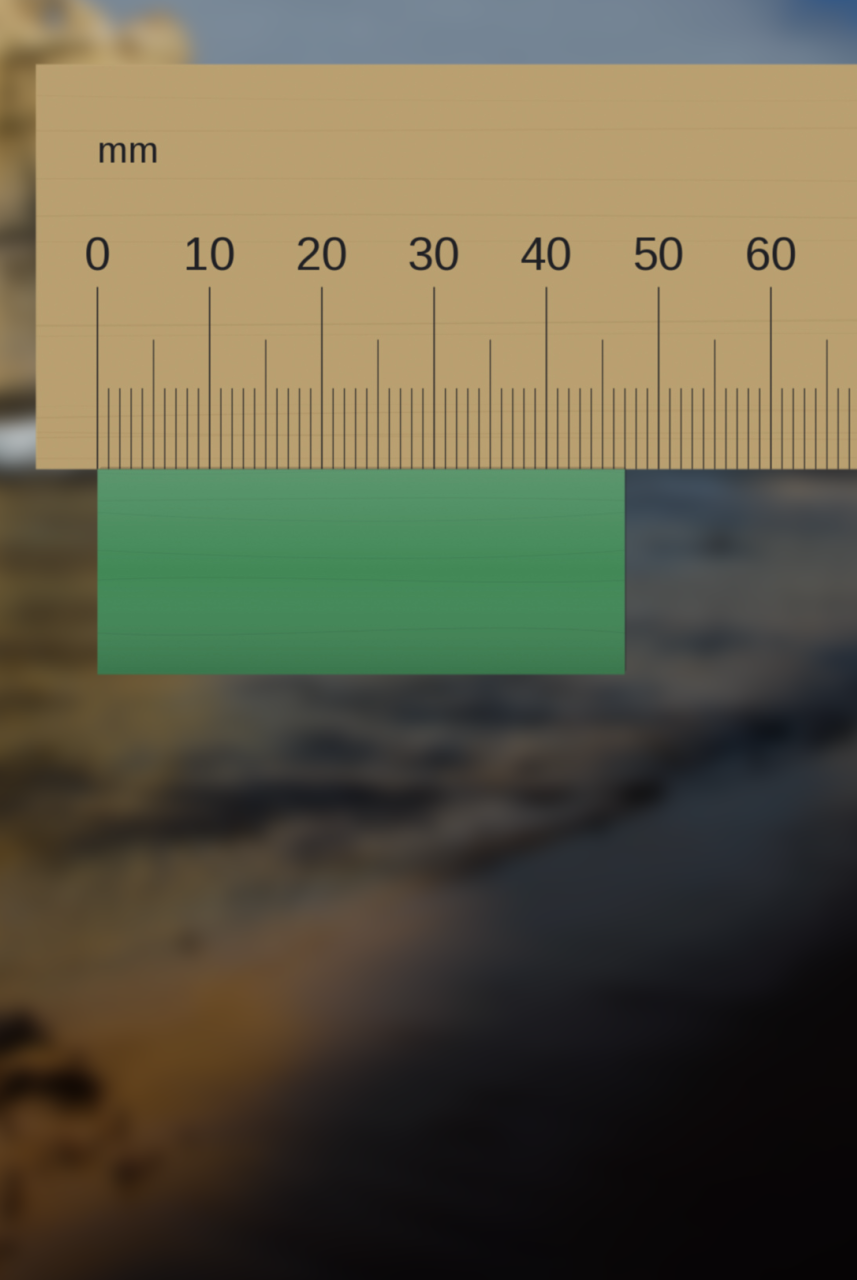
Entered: 47 mm
